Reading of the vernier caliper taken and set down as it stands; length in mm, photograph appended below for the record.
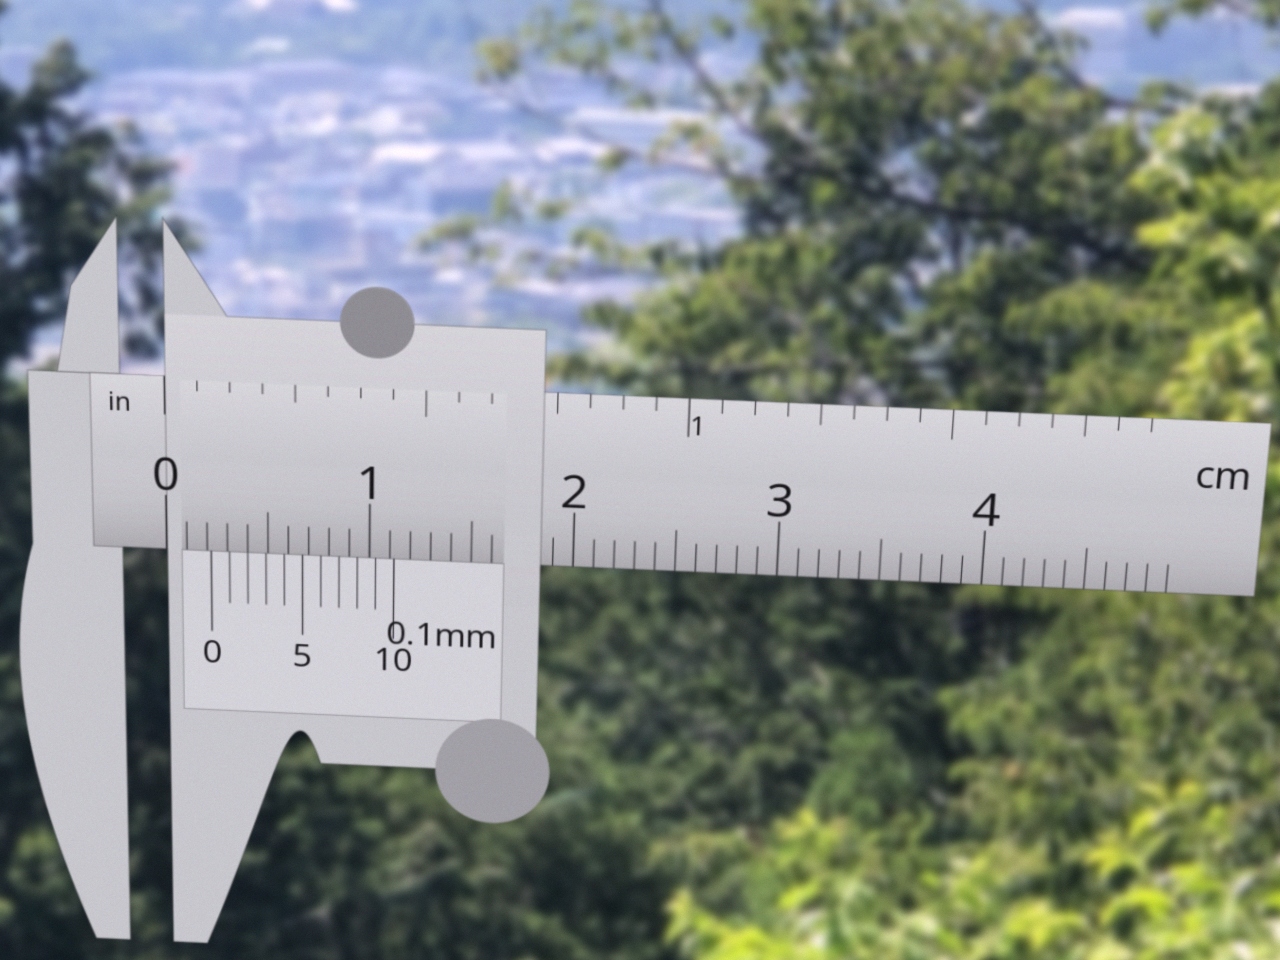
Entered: 2.2 mm
